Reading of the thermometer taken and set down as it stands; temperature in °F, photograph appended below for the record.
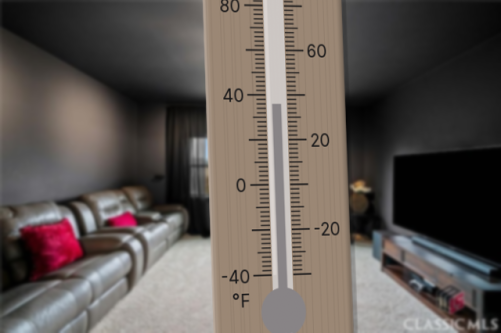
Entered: 36 °F
